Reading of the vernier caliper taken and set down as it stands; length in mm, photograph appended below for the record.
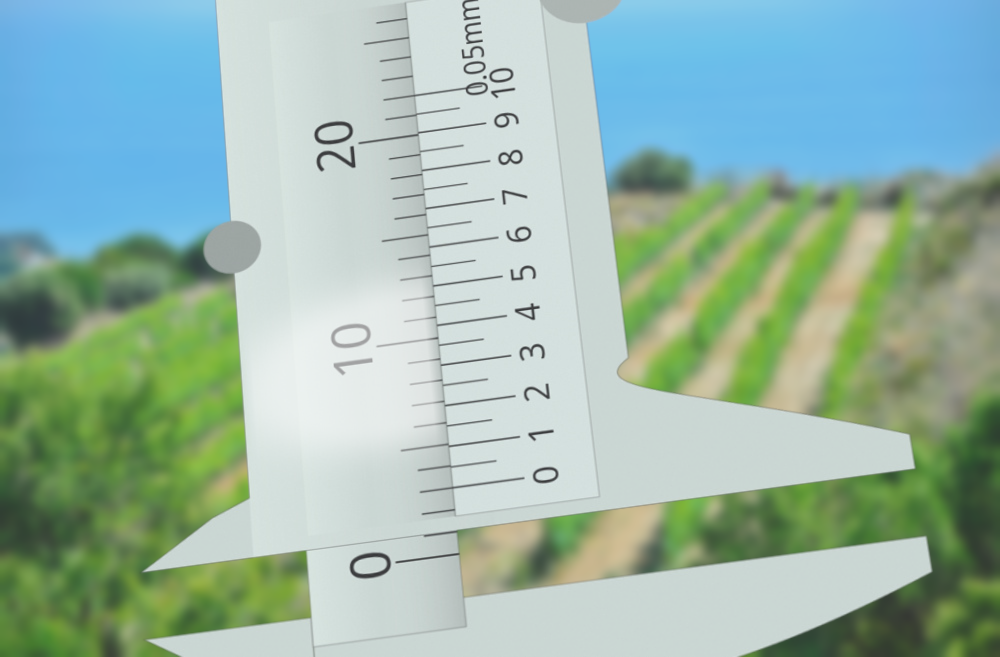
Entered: 3.0 mm
